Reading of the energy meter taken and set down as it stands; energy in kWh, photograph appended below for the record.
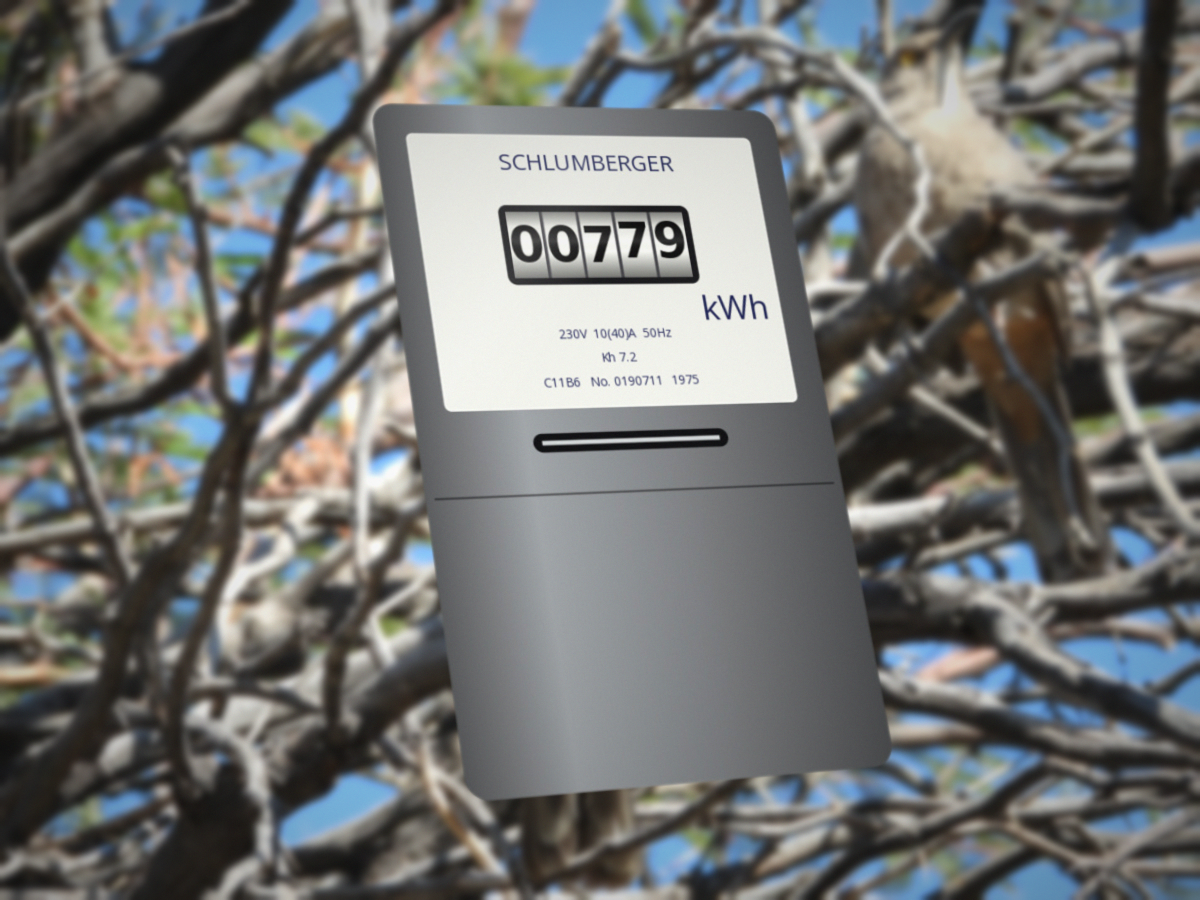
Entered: 779 kWh
